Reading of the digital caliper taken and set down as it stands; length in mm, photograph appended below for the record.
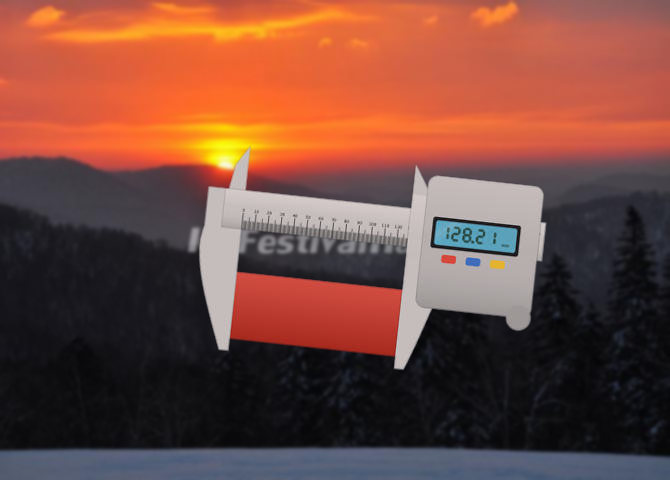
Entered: 128.21 mm
